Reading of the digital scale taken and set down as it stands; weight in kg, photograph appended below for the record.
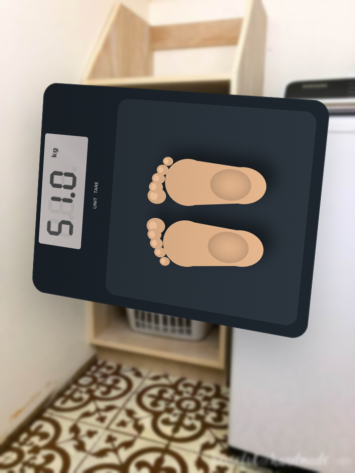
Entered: 51.0 kg
